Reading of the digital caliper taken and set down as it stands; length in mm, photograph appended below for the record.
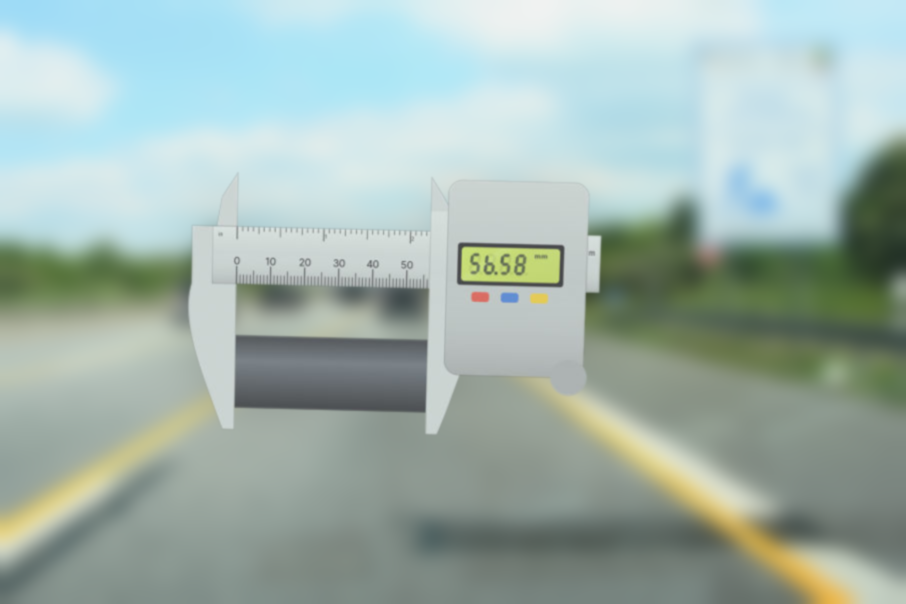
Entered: 56.58 mm
